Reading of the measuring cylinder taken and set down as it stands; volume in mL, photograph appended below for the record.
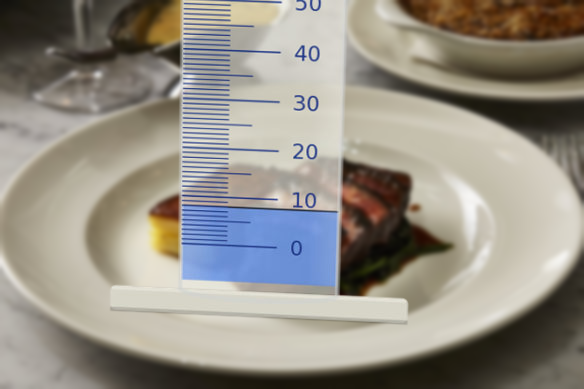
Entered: 8 mL
